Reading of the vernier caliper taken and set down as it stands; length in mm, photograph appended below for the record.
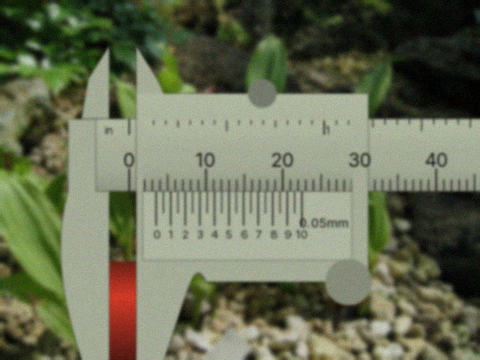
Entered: 3.5 mm
